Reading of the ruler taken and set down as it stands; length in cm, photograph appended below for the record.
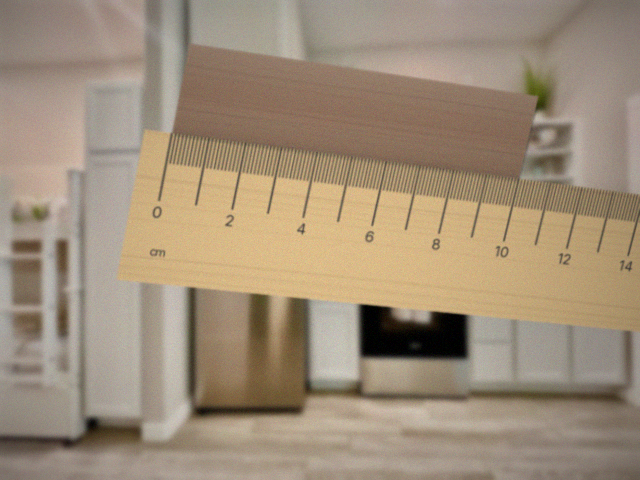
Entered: 10 cm
